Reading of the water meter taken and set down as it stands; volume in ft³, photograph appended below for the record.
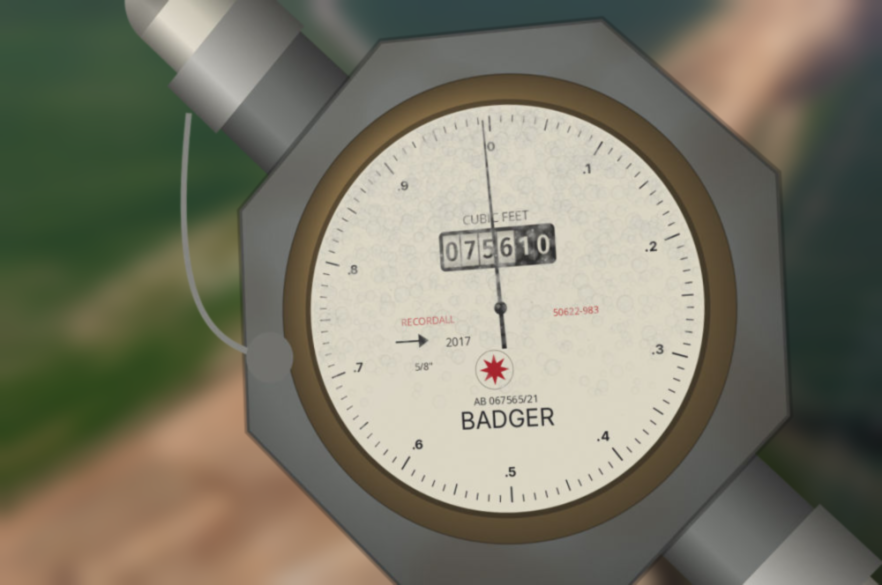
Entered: 75609.99 ft³
